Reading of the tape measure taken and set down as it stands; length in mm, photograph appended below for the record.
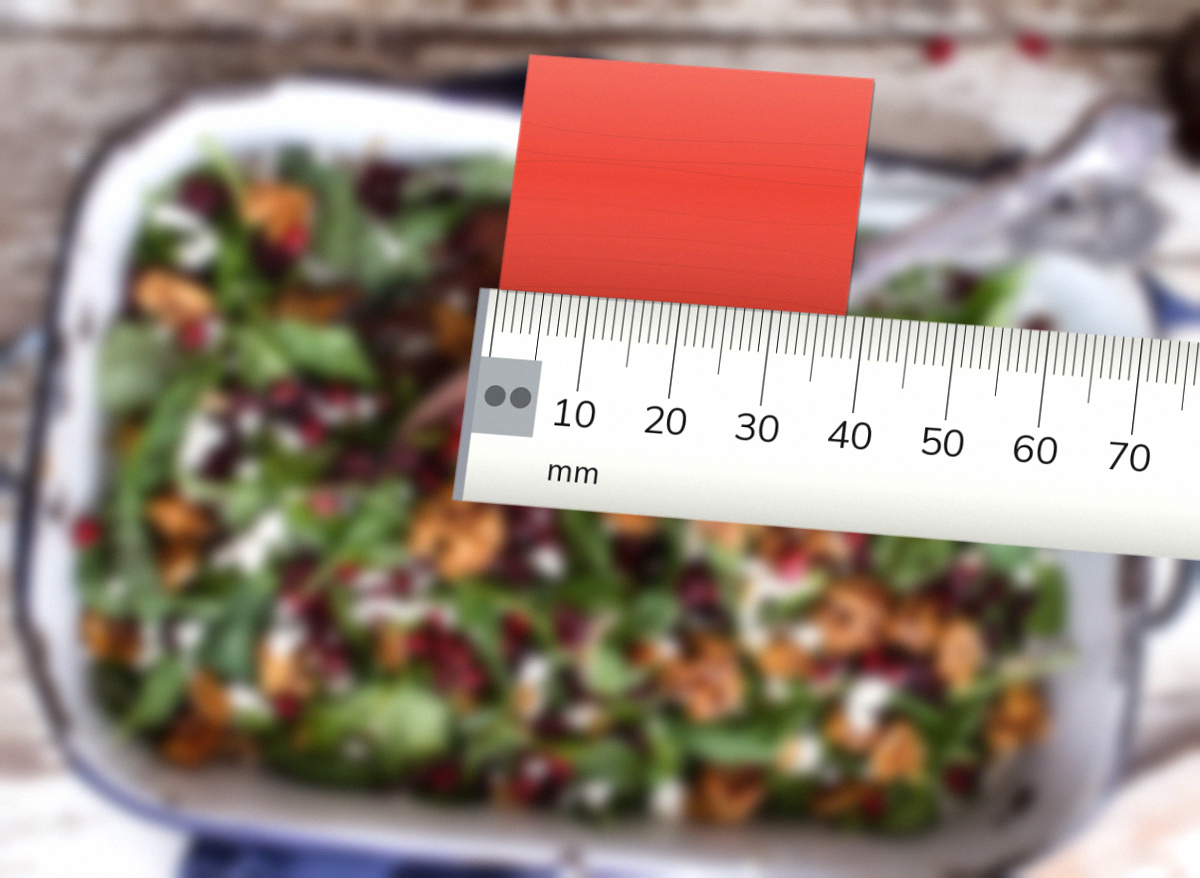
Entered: 38 mm
